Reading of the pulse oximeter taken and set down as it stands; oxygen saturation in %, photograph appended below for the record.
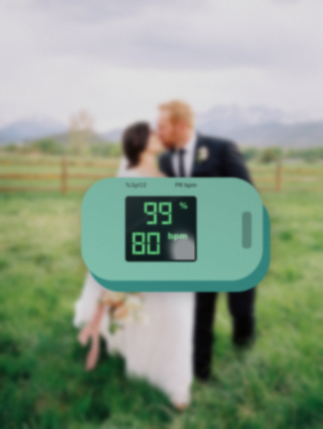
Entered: 99 %
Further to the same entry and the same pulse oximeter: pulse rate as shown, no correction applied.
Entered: 80 bpm
